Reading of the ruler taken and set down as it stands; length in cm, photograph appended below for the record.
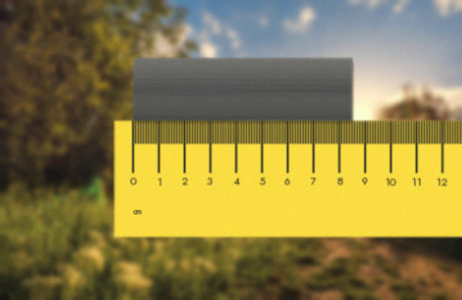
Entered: 8.5 cm
